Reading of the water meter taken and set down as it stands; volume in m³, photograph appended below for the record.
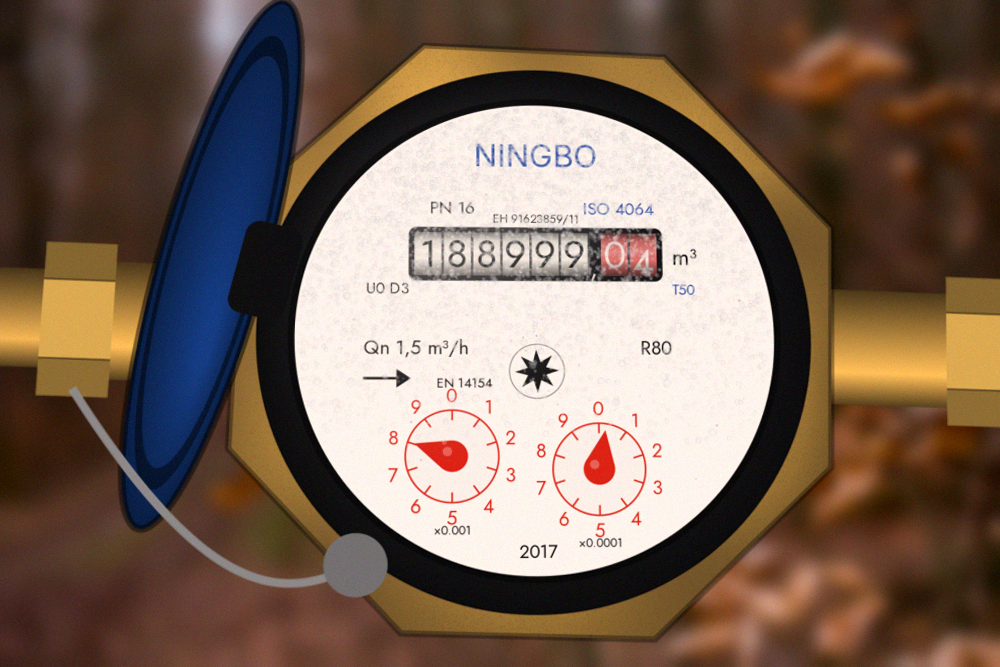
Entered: 188999.0380 m³
